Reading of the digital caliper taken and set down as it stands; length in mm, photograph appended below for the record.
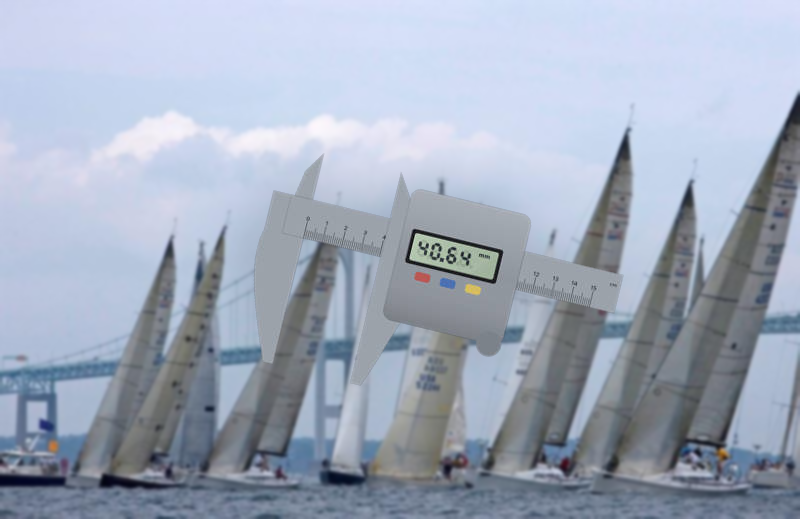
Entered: 40.64 mm
